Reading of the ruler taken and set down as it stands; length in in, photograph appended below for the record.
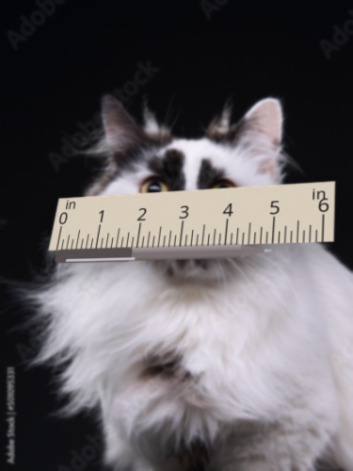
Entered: 5 in
